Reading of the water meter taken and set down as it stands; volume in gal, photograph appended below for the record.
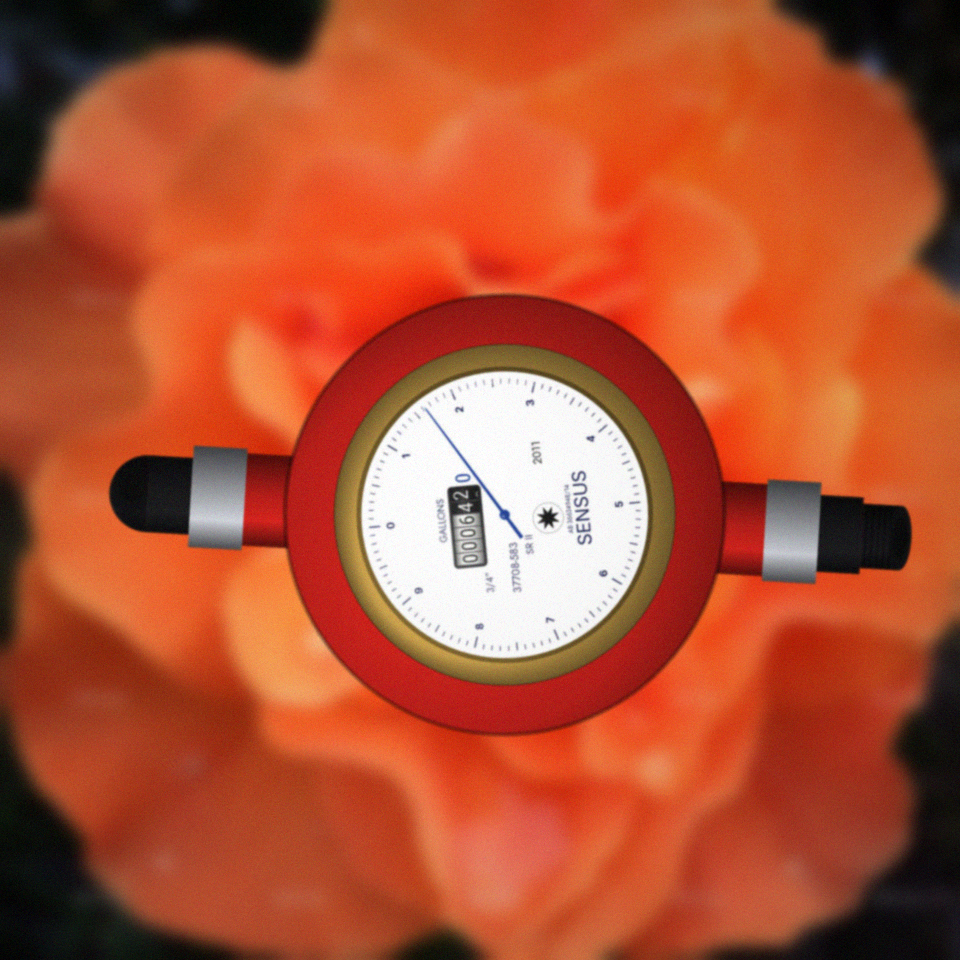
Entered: 6421.6 gal
